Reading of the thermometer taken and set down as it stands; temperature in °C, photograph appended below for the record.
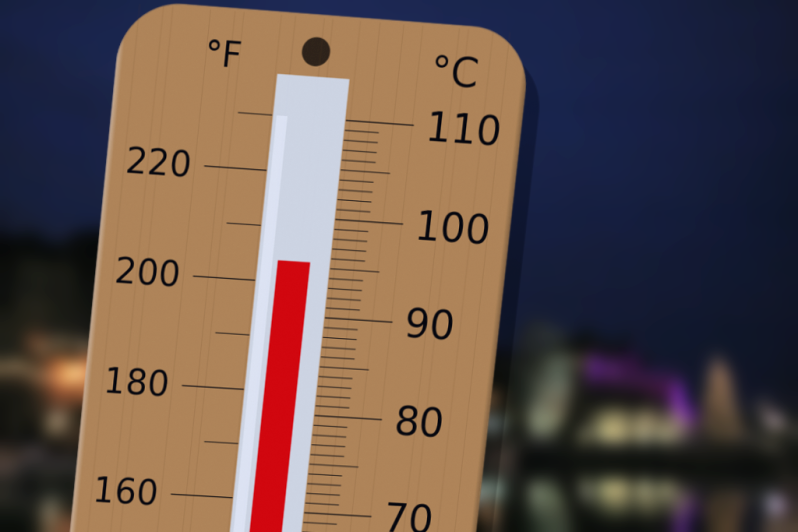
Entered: 95.5 °C
